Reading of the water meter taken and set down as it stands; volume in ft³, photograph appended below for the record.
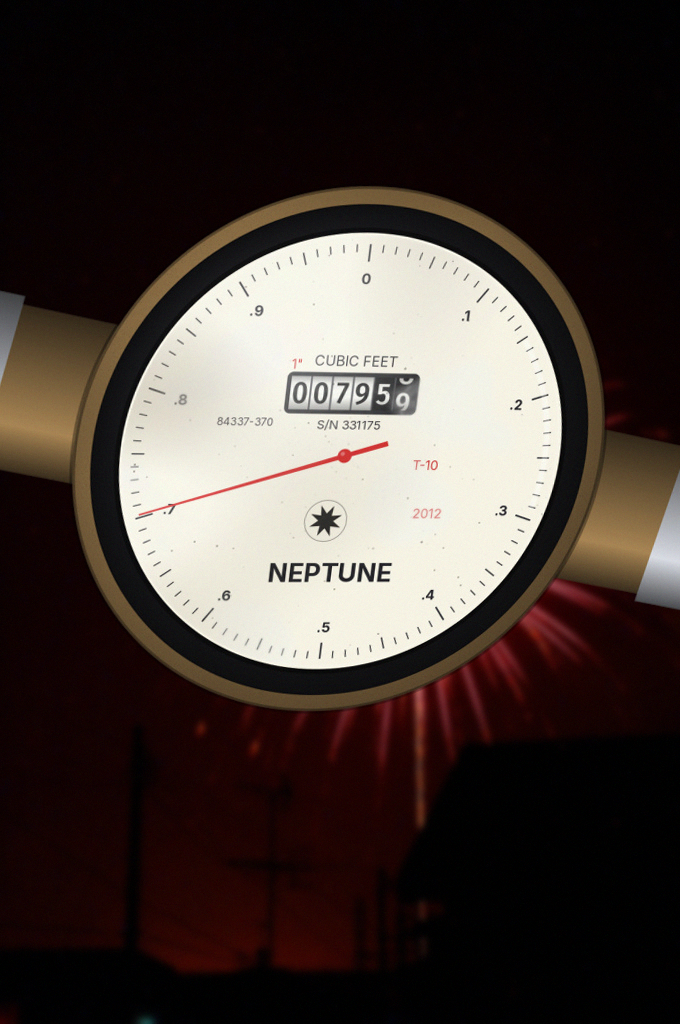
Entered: 7958.70 ft³
